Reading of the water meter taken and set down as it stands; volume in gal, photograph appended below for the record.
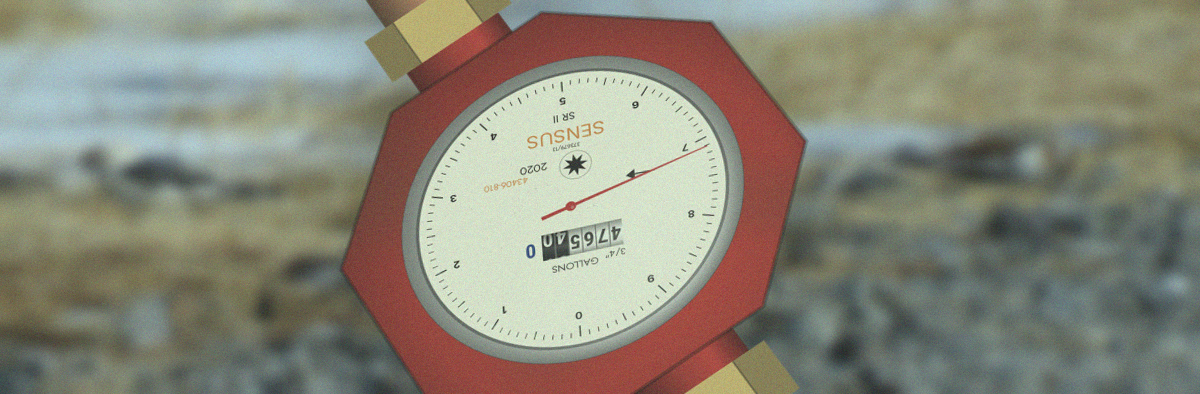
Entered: 4765397.1 gal
